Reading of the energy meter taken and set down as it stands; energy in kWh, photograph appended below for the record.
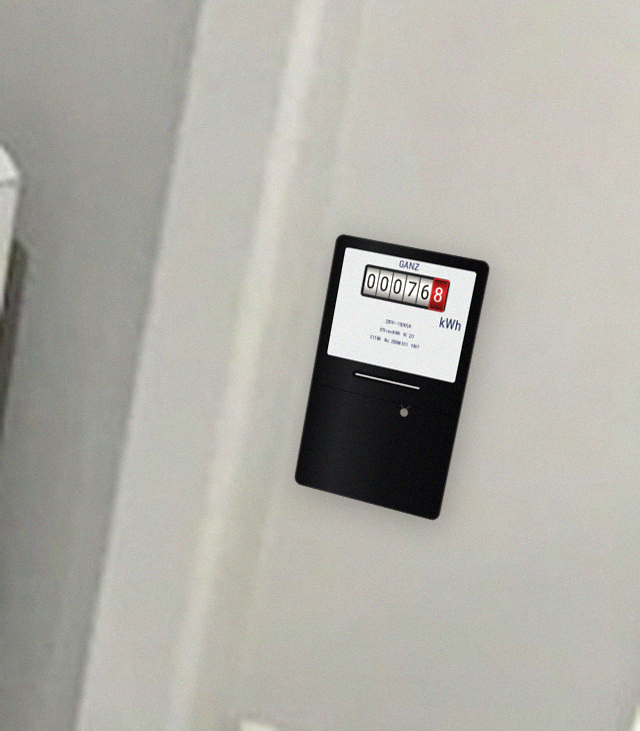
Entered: 76.8 kWh
